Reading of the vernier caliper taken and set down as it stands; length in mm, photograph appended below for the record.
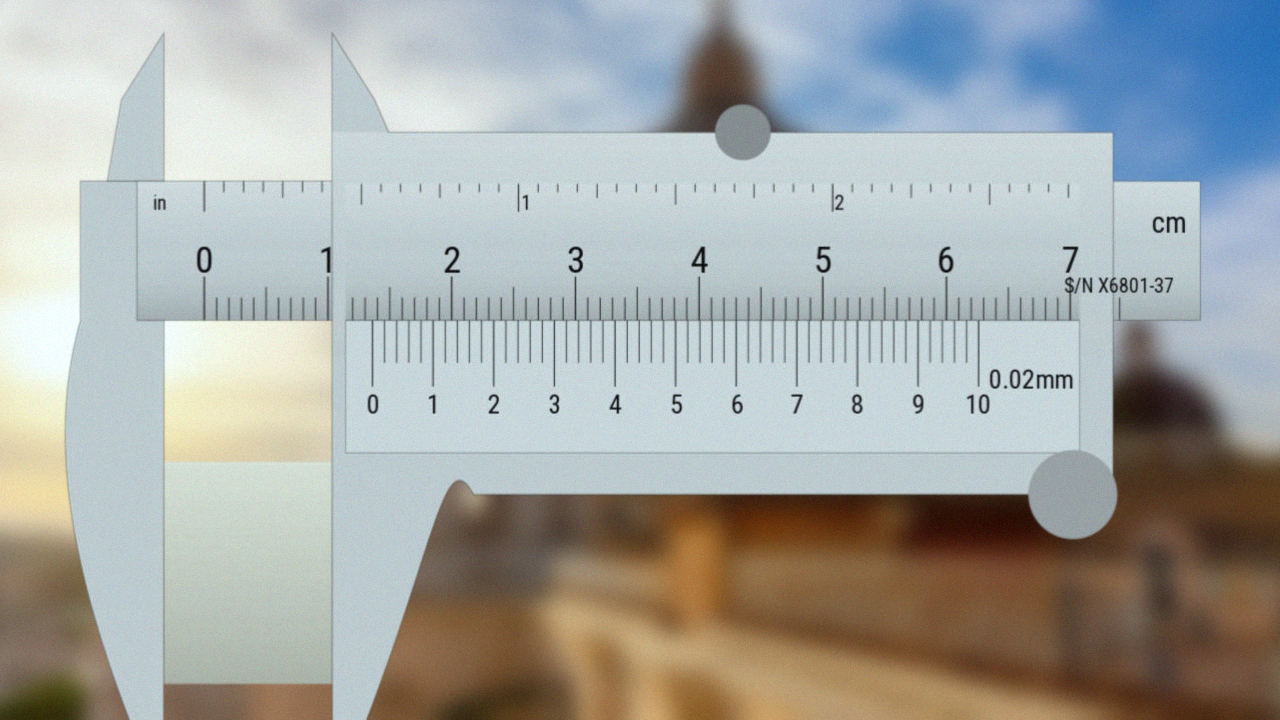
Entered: 13.6 mm
